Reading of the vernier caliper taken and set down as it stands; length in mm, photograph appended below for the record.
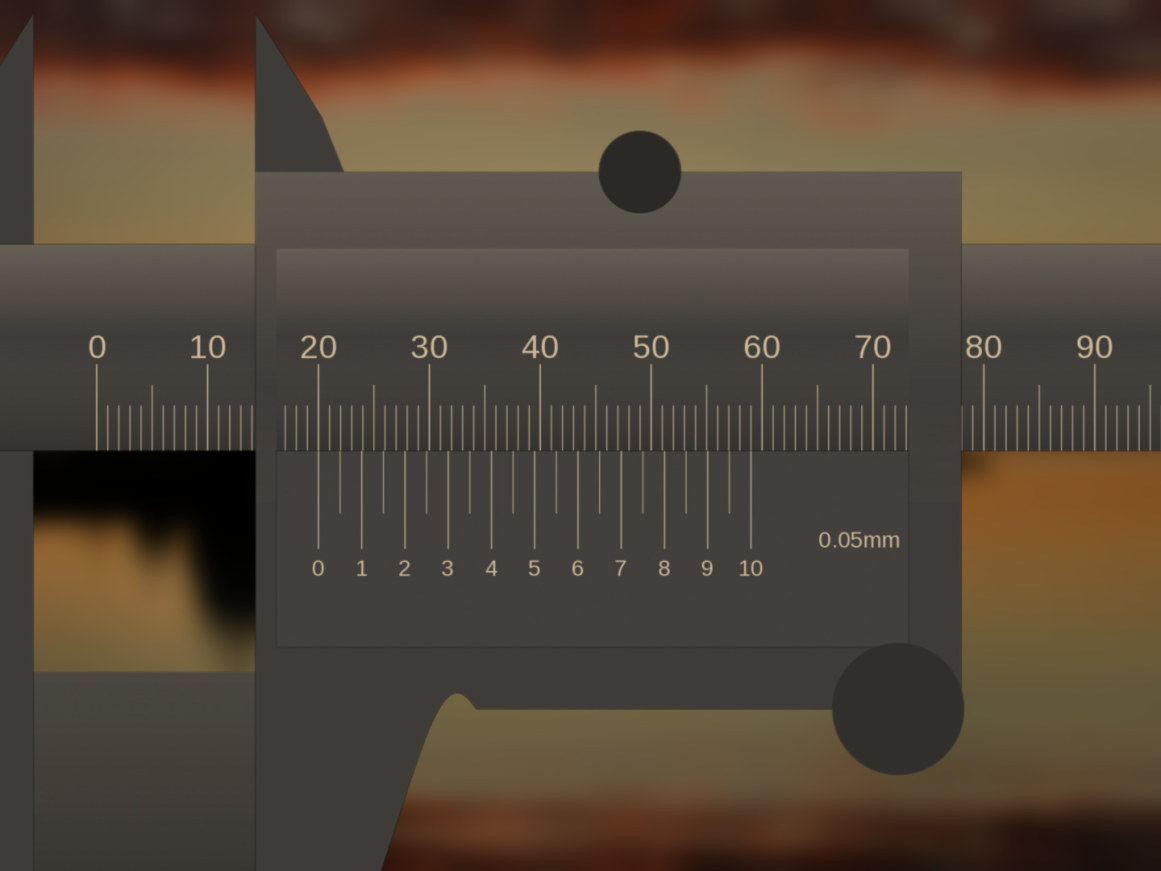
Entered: 20.0 mm
